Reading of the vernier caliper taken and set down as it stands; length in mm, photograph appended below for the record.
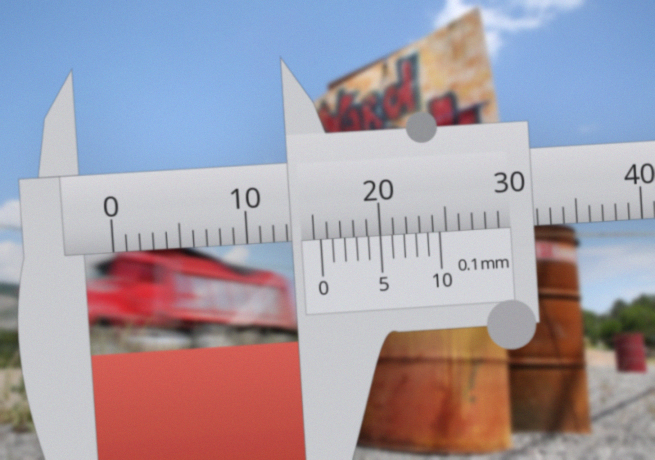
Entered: 15.5 mm
